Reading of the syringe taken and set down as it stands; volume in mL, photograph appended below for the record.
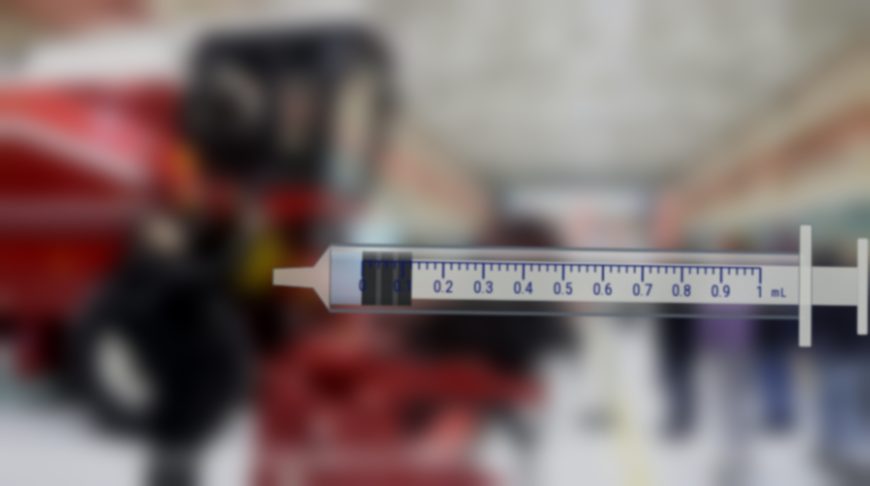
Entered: 0 mL
